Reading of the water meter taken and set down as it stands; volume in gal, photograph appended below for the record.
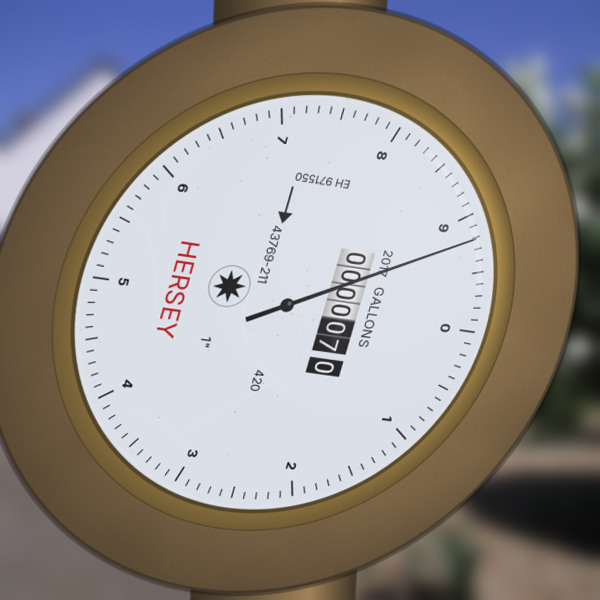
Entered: 69.2 gal
